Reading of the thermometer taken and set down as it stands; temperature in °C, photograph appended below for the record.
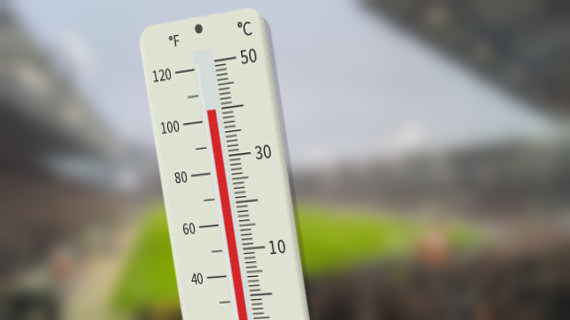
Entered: 40 °C
